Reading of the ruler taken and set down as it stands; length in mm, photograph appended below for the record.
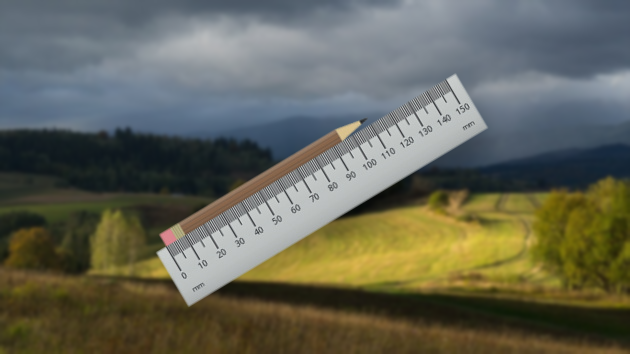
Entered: 110 mm
